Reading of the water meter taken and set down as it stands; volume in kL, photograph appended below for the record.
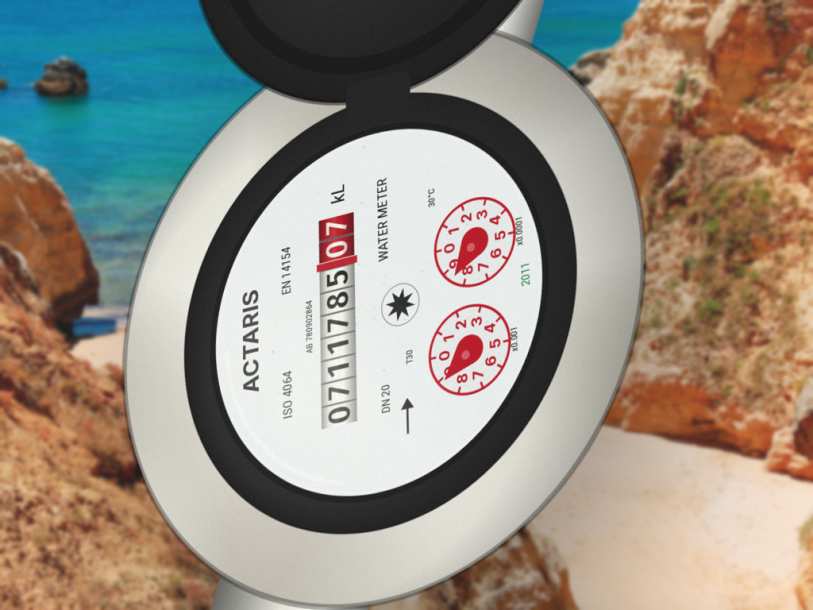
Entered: 711785.0788 kL
